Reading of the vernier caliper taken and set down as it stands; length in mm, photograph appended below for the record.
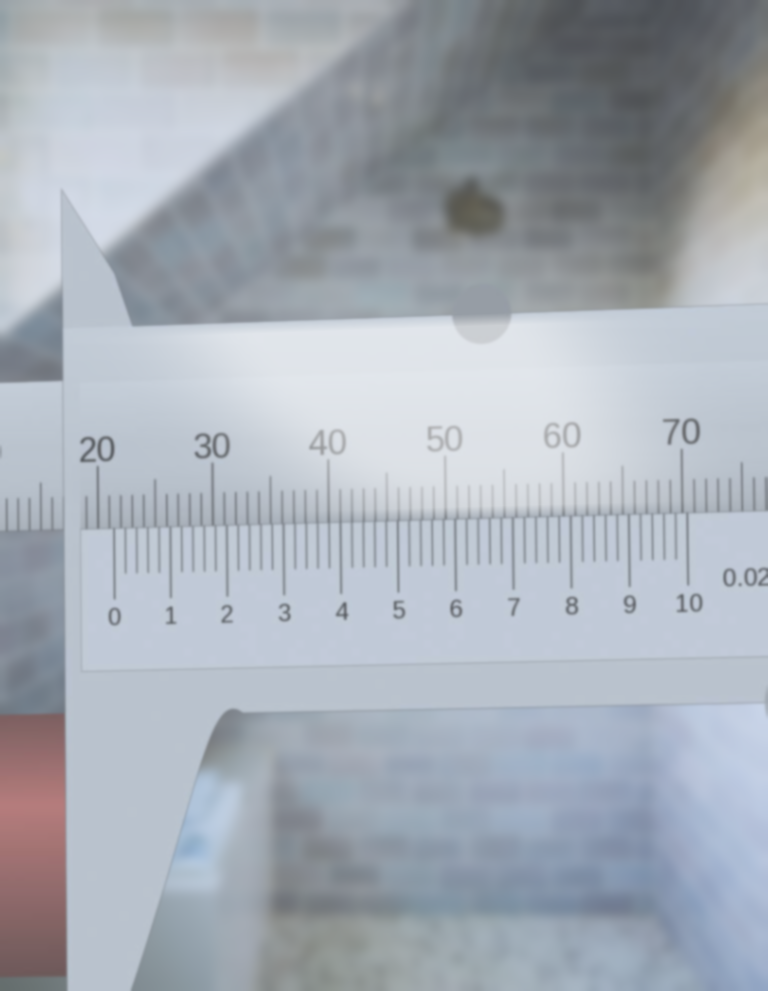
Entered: 21.4 mm
